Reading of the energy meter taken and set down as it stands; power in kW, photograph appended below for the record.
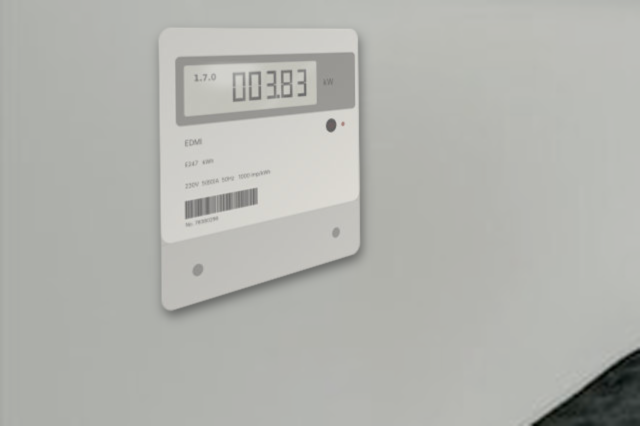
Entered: 3.83 kW
